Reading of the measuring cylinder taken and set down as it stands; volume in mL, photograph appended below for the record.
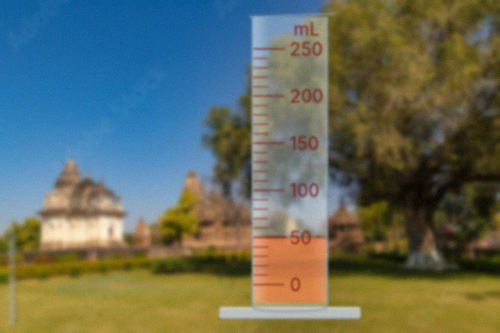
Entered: 50 mL
